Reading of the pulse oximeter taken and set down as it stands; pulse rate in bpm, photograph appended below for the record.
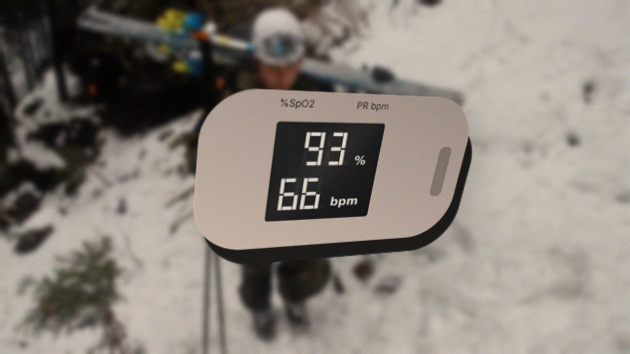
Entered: 66 bpm
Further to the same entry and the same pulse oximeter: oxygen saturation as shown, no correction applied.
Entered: 93 %
